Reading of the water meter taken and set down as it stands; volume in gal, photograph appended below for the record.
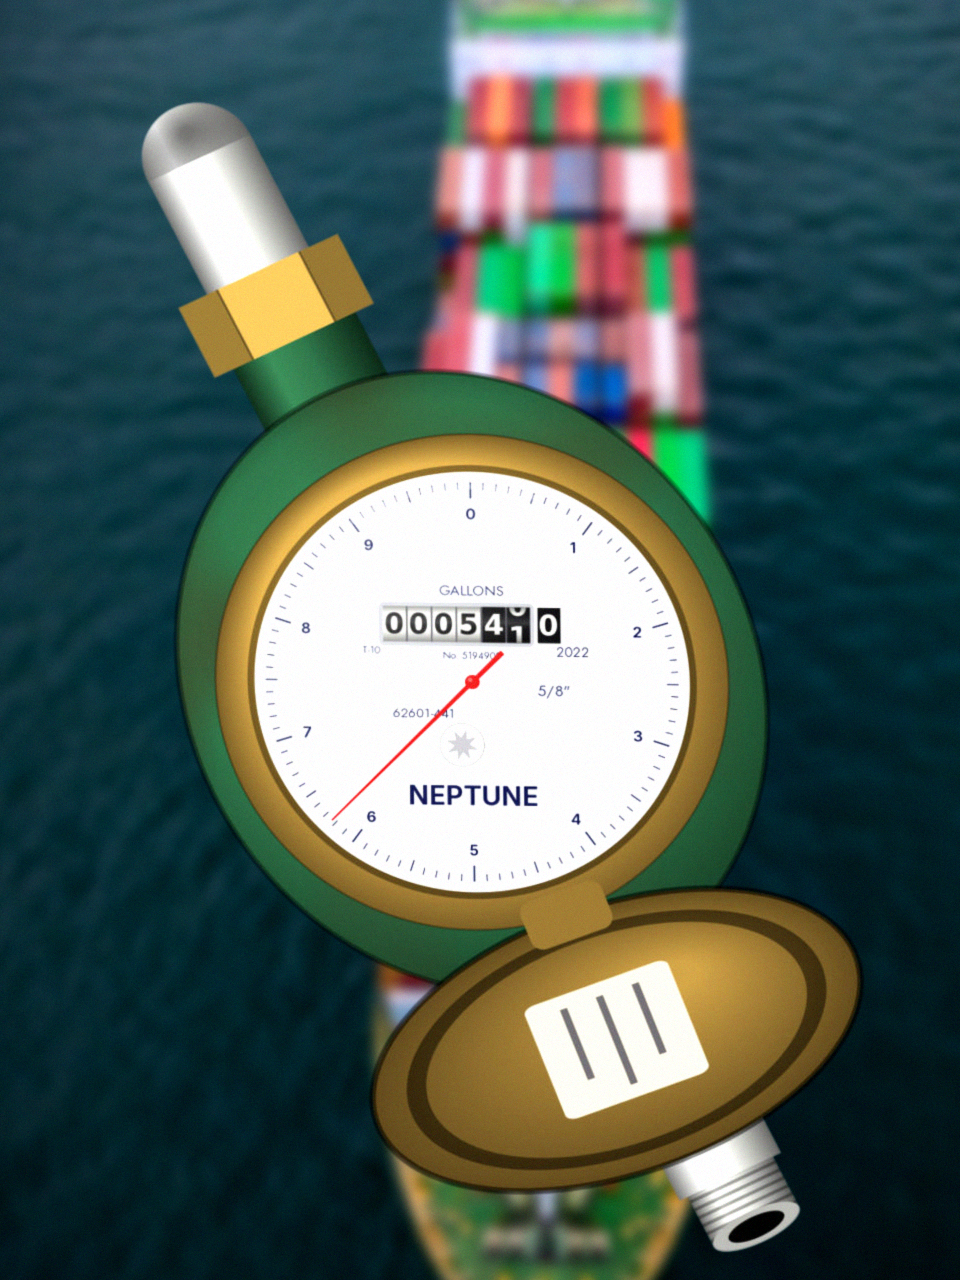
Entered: 5406.2 gal
